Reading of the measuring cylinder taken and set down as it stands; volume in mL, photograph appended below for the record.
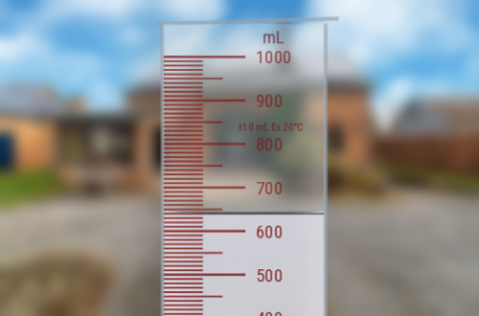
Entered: 640 mL
